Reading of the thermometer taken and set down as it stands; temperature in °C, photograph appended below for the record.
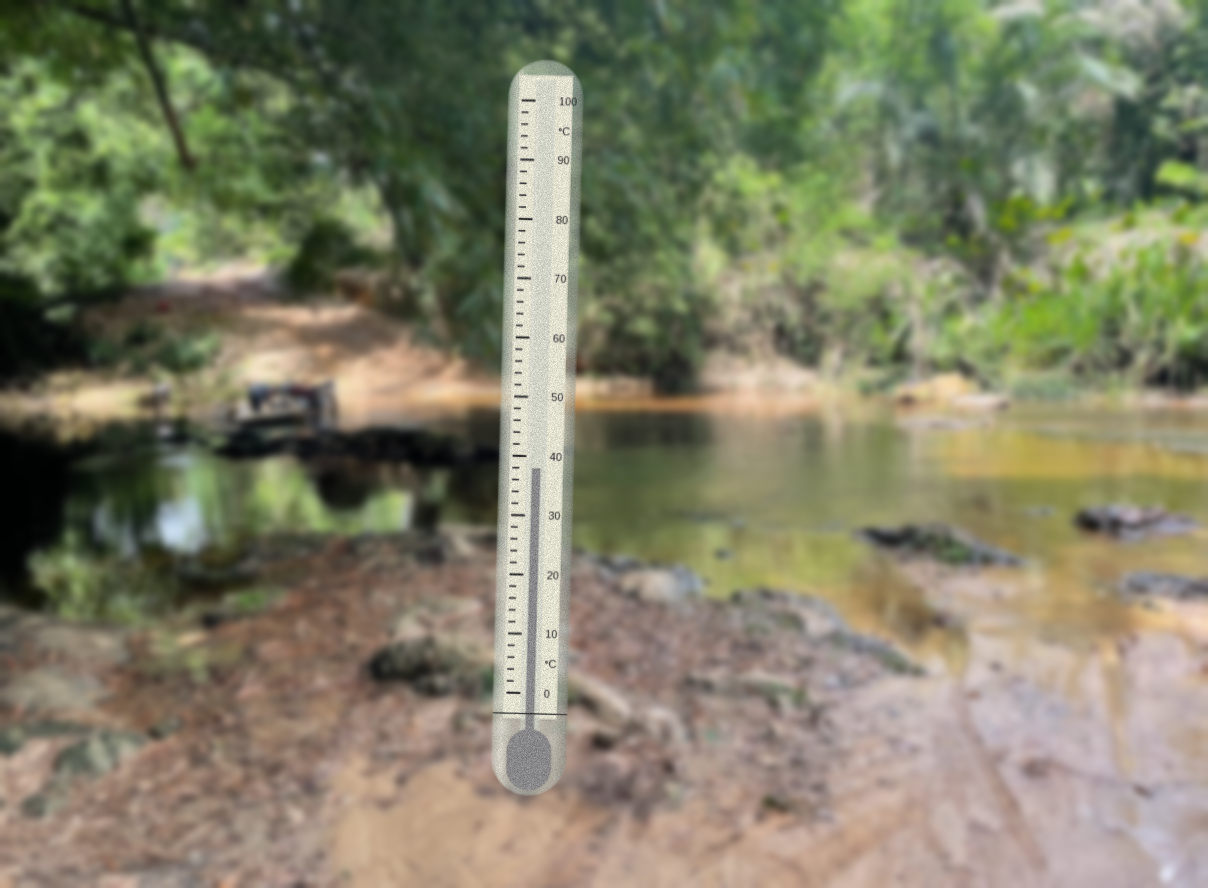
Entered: 38 °C
